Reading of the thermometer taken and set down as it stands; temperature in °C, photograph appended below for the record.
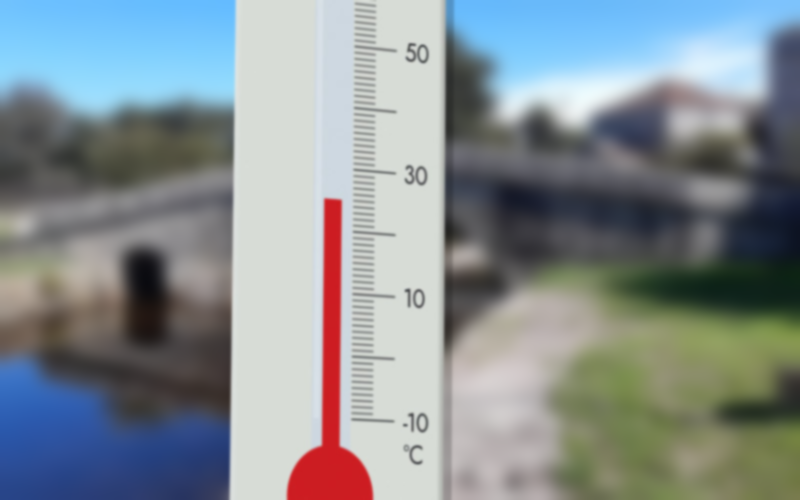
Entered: 25 °C
